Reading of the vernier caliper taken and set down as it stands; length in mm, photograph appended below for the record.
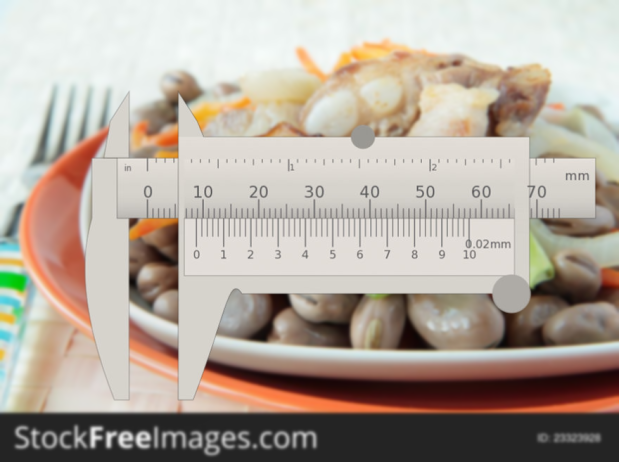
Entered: 8.8 mm
